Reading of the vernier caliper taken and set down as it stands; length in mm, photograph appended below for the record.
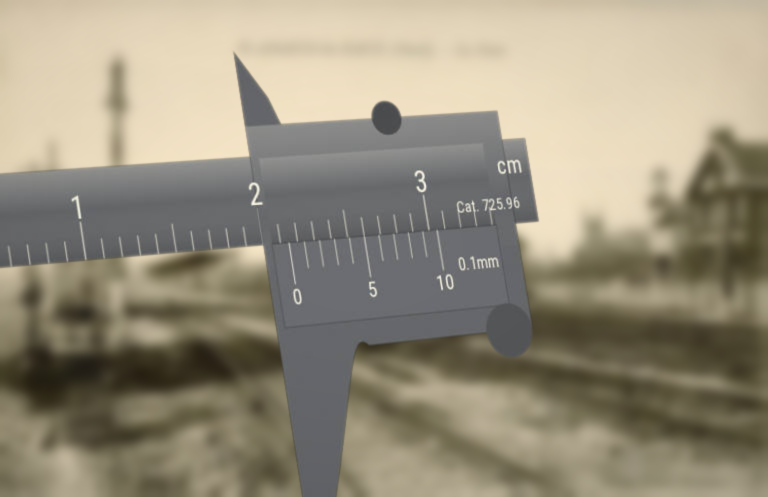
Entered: 21.5 mm
